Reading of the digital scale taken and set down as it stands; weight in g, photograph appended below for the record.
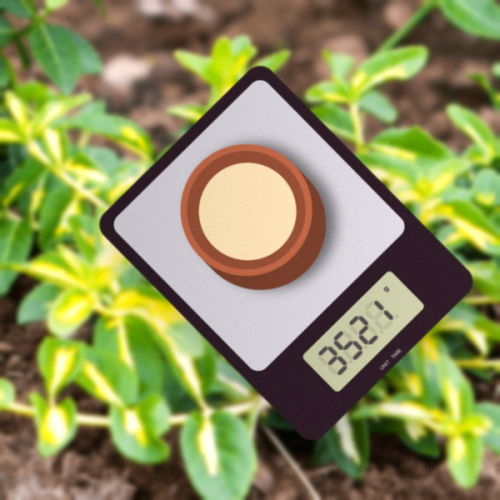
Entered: 3521 g
